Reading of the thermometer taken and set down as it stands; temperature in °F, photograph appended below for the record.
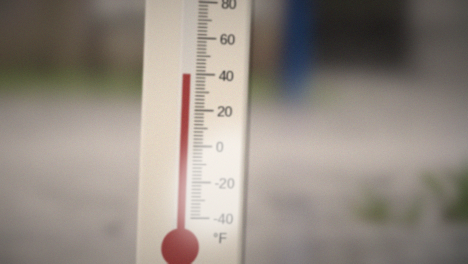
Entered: 40 °F
